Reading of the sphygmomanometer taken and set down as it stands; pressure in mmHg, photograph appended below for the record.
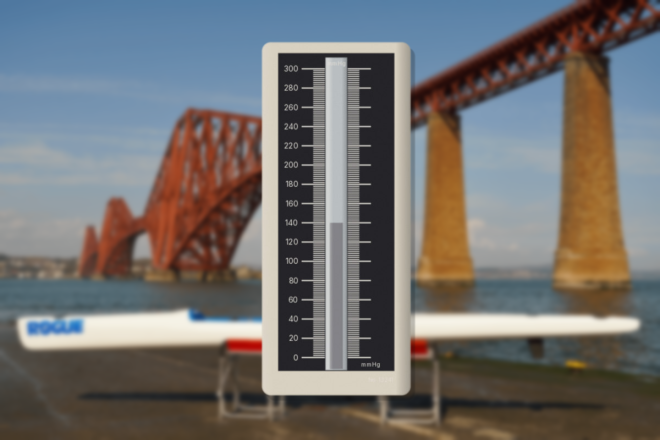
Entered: 140 mmHg
